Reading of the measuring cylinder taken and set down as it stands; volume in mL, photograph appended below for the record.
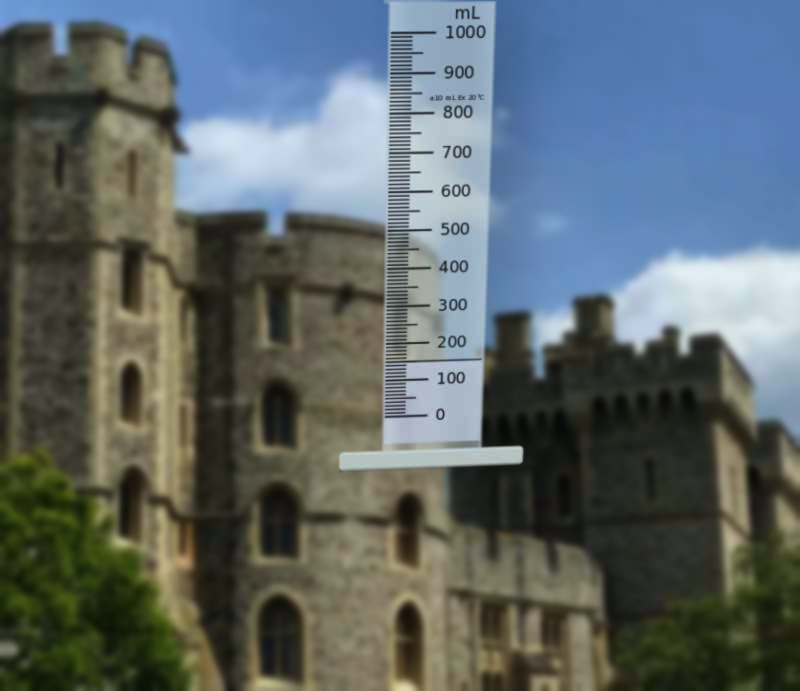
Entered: 150 mL
